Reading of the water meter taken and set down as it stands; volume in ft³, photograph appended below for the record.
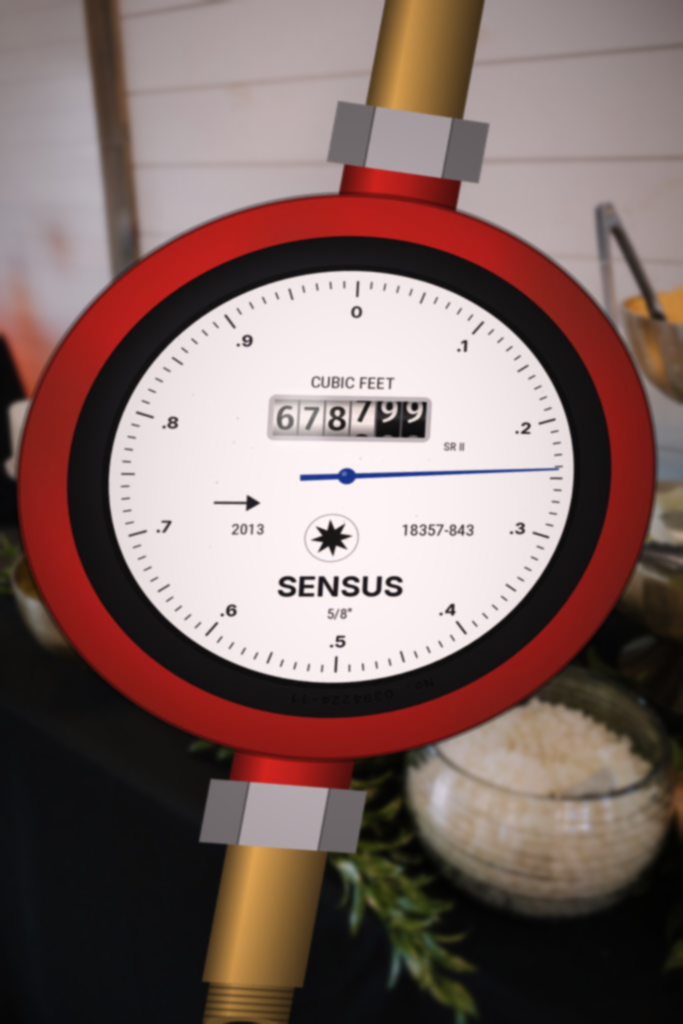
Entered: 678799.24 ft³
